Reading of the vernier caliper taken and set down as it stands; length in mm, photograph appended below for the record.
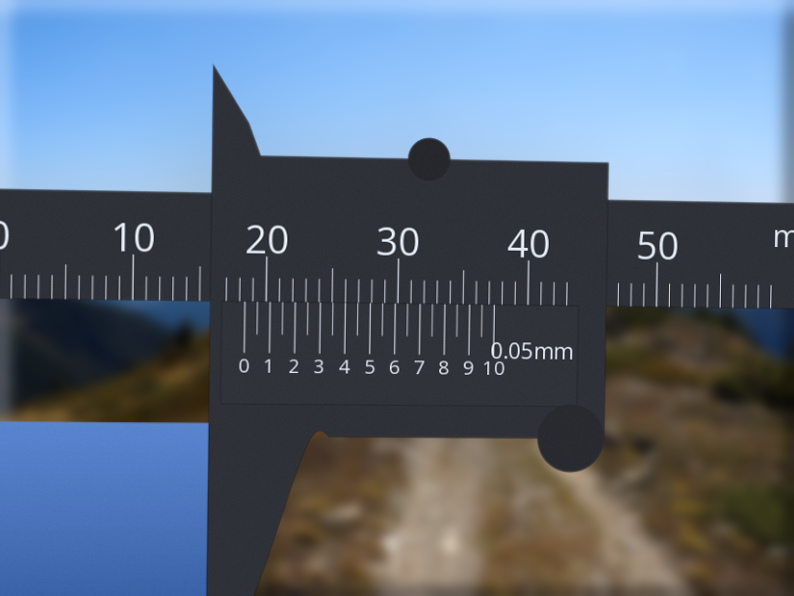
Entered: 18.4 mm
